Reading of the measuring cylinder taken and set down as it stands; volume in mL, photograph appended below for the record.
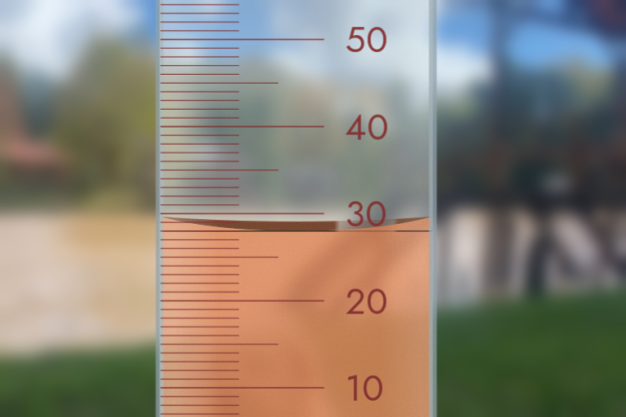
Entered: 28 mL
